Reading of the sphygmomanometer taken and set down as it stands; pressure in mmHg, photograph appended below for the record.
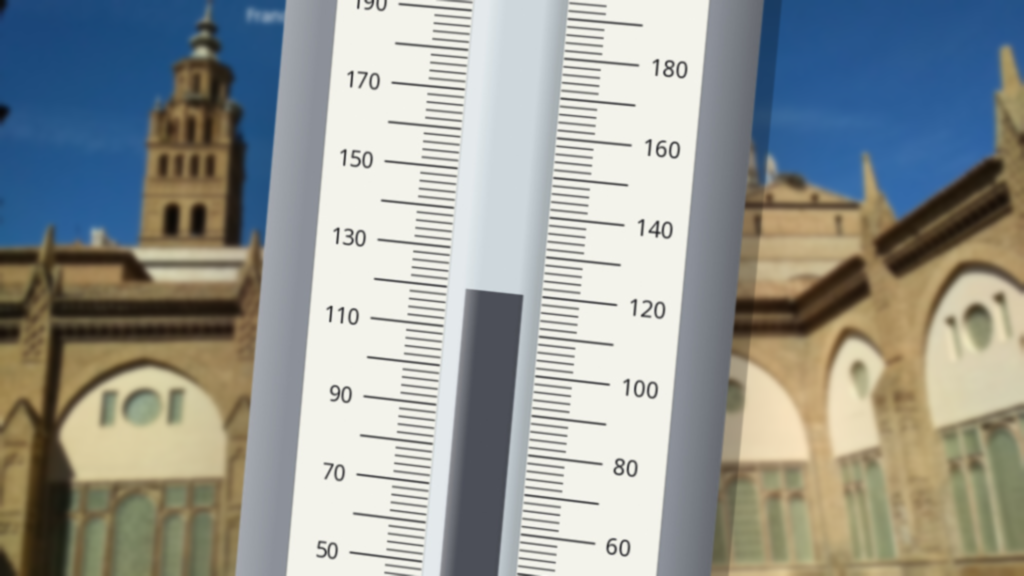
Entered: 120 mmHg
